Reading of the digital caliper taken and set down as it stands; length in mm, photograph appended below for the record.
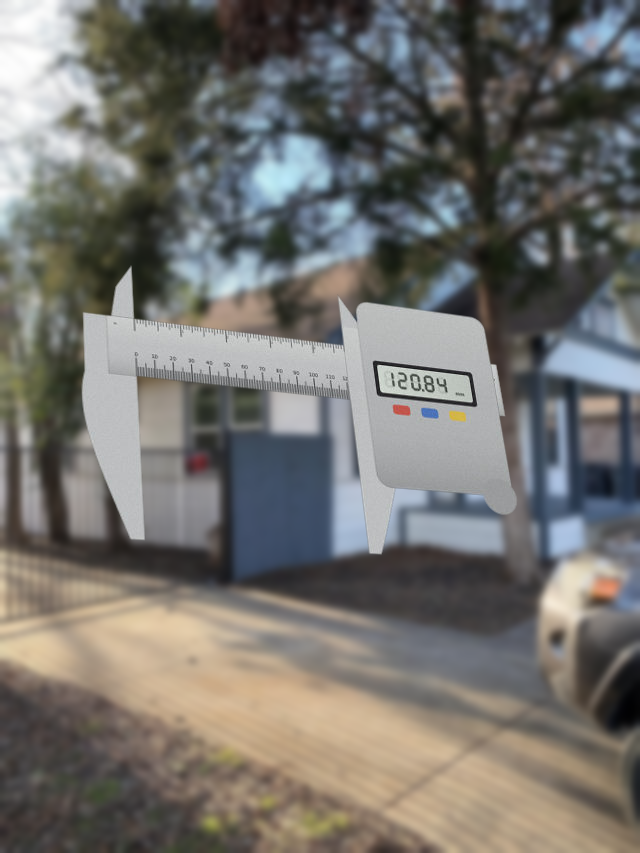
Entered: 120.84 mm
